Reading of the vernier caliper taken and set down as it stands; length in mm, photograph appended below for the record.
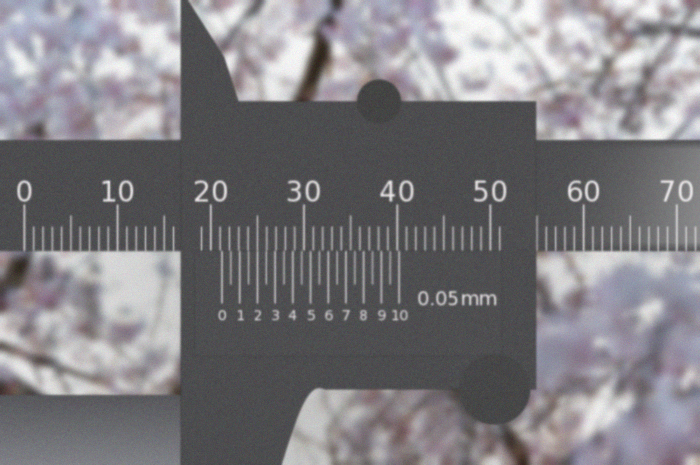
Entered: 21.2 mm
